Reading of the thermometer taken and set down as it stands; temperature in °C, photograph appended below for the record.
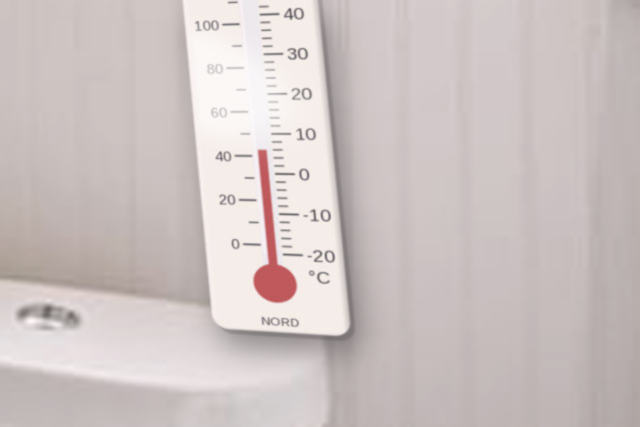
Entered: 6 °C
